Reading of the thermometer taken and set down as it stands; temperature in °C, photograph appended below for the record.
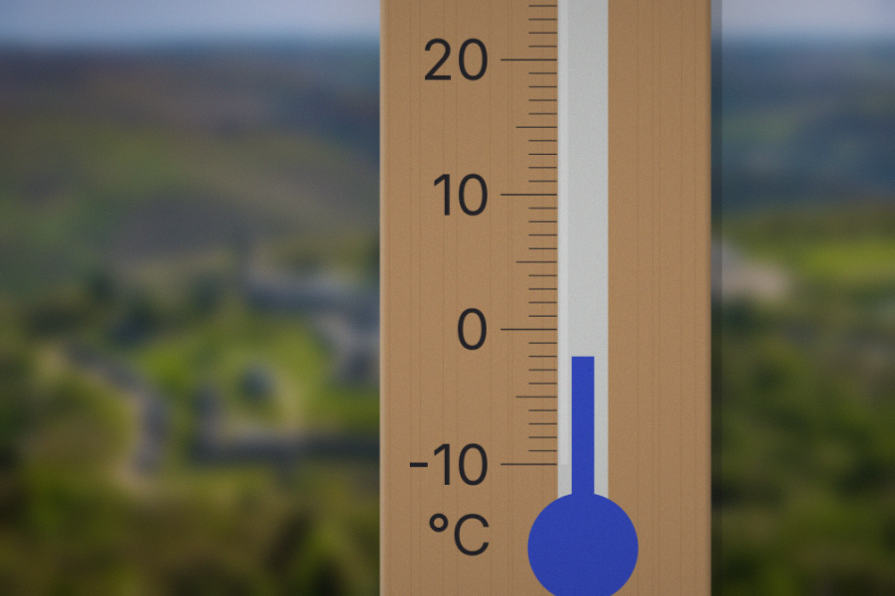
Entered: -2 °C
